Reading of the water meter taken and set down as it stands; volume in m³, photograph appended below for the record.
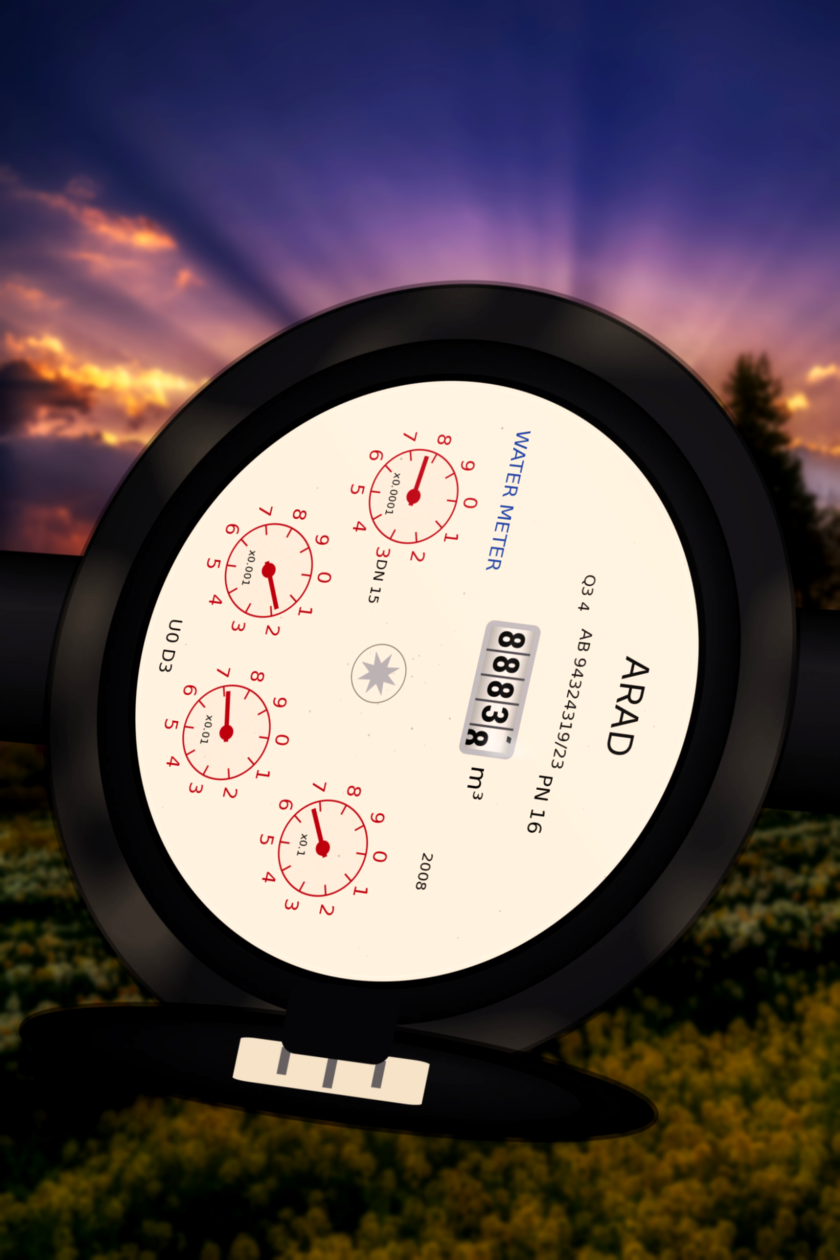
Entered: 88837.6717 m³
